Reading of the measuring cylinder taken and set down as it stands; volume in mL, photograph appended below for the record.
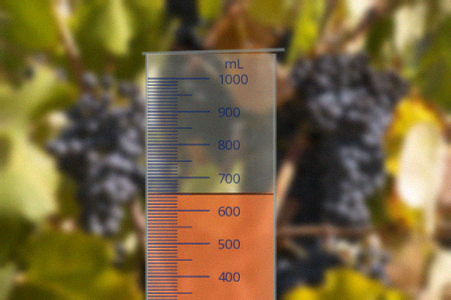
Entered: 650 mL
